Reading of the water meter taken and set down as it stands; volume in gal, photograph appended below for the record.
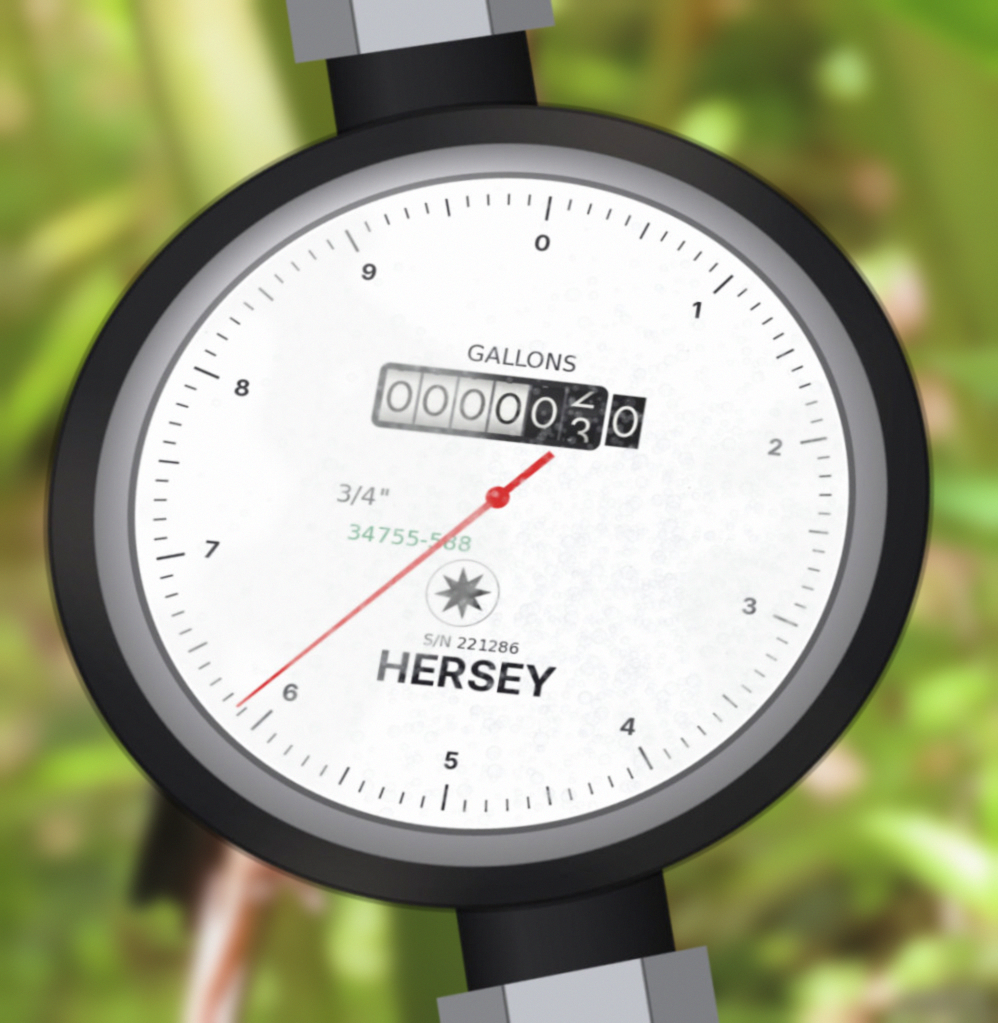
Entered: 26.1 gal
